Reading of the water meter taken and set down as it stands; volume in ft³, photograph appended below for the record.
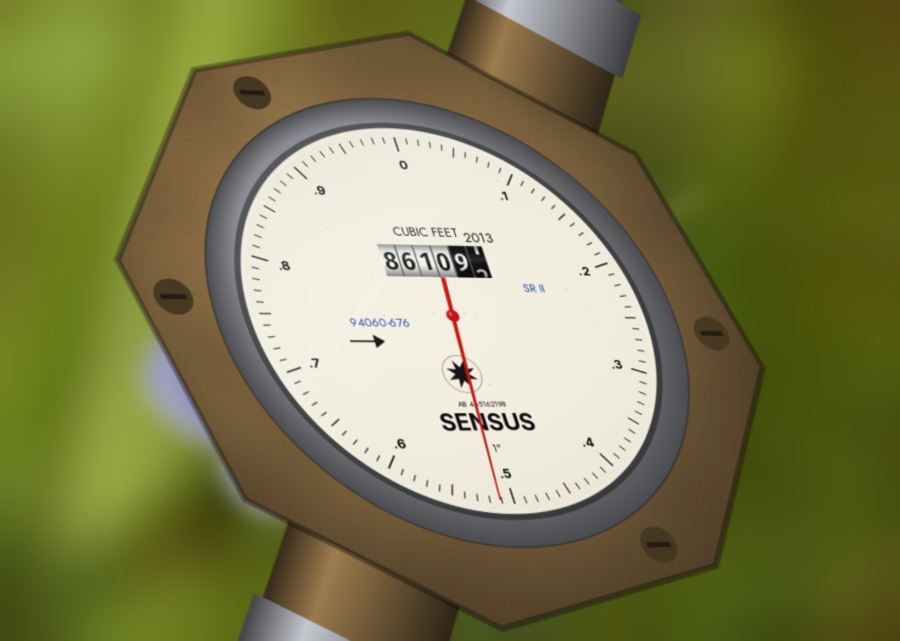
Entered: 861091.51 ft³
